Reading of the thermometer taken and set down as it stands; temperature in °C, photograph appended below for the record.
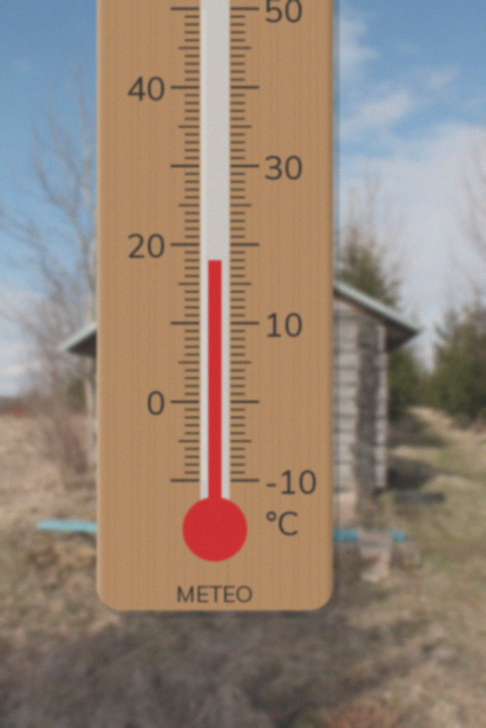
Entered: 18 °C
